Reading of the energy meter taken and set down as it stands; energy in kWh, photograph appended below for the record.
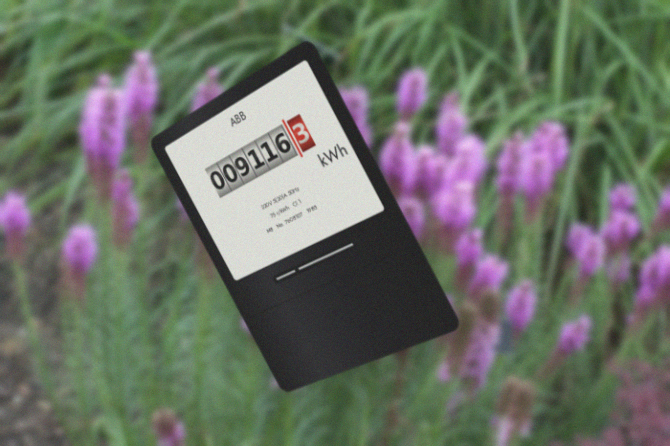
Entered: 9116.3 kWh
